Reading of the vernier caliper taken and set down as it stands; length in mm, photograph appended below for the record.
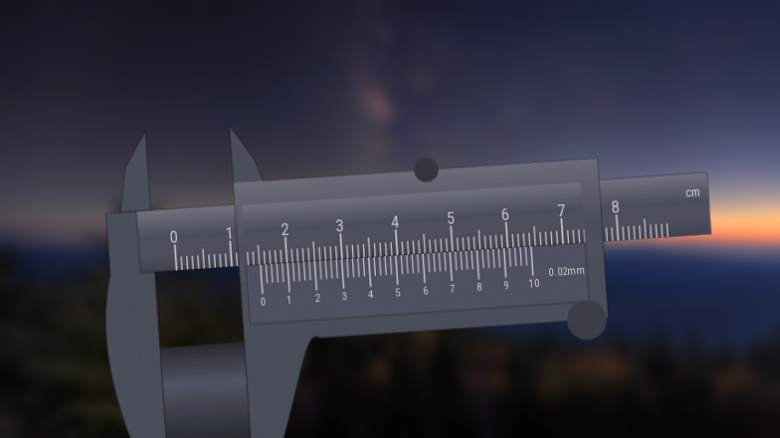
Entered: 15.2 mm
